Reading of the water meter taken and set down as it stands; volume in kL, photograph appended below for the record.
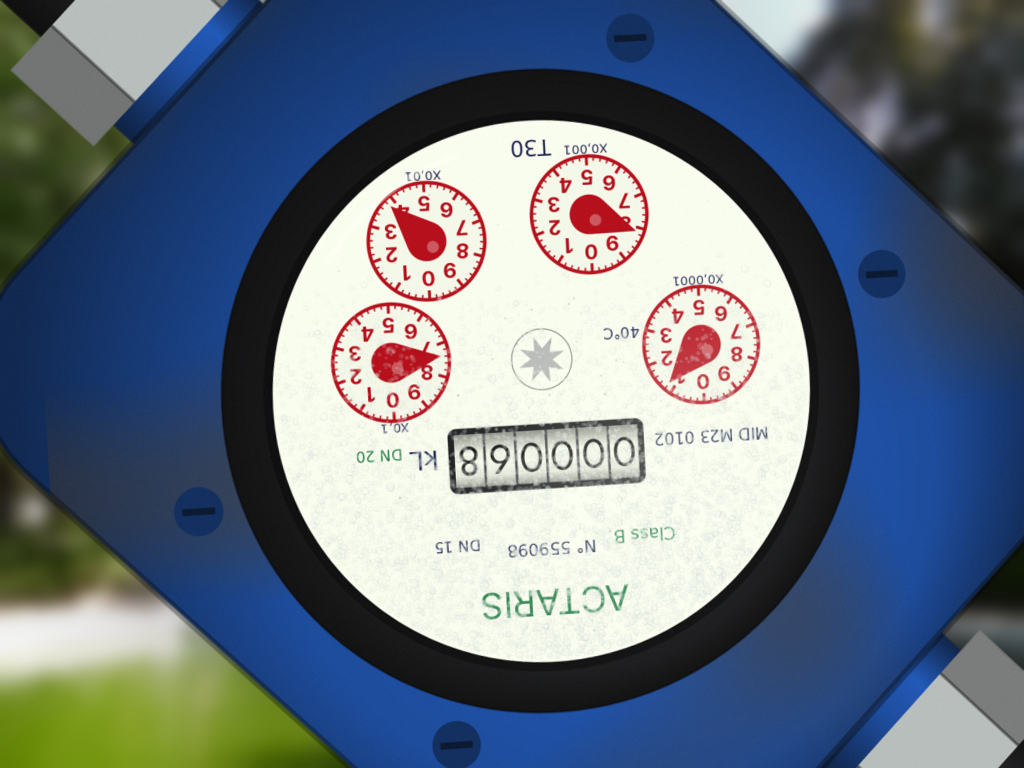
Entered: 68.7381 kL
